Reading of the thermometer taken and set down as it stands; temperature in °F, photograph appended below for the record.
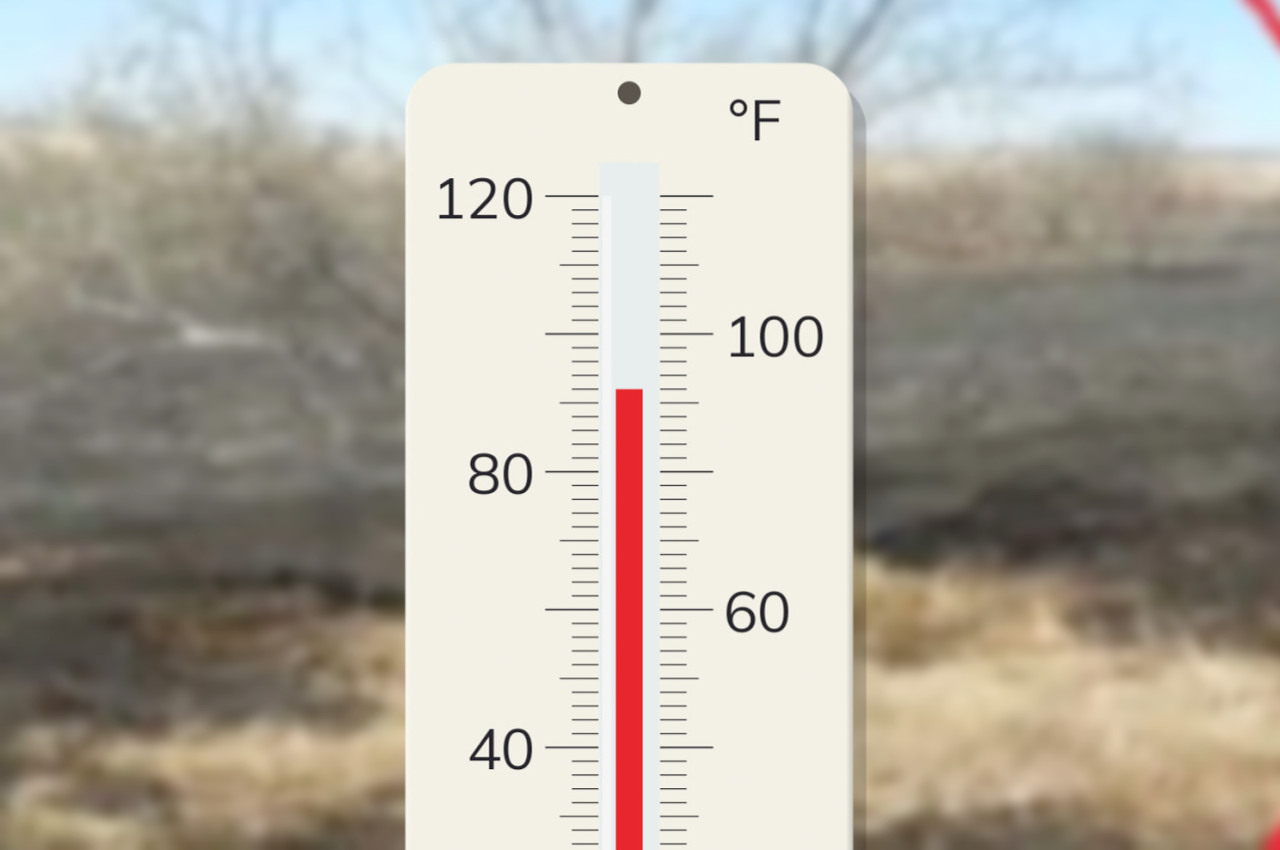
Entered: 92 °F
